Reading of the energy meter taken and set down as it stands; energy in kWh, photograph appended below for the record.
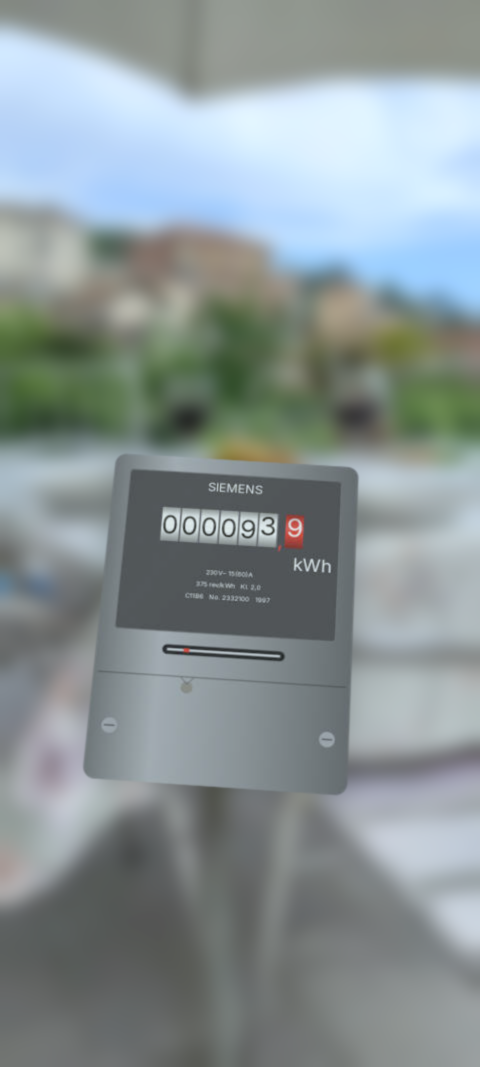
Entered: 93.9 kWh
